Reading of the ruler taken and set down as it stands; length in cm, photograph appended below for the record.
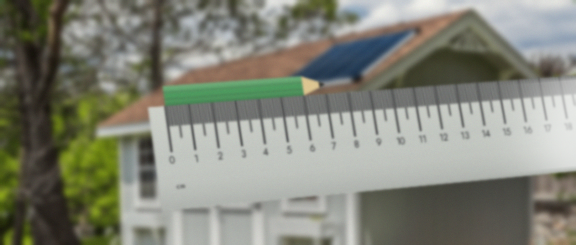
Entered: 7 cm
